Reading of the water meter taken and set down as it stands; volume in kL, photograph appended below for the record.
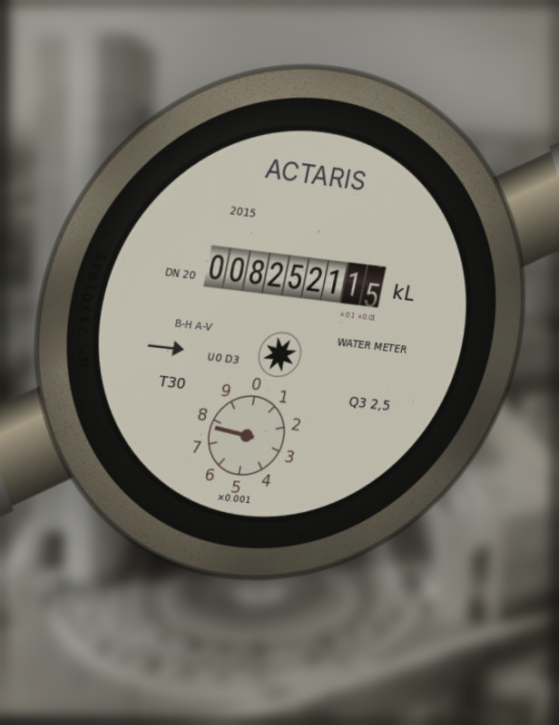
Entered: 82521.147 kL
